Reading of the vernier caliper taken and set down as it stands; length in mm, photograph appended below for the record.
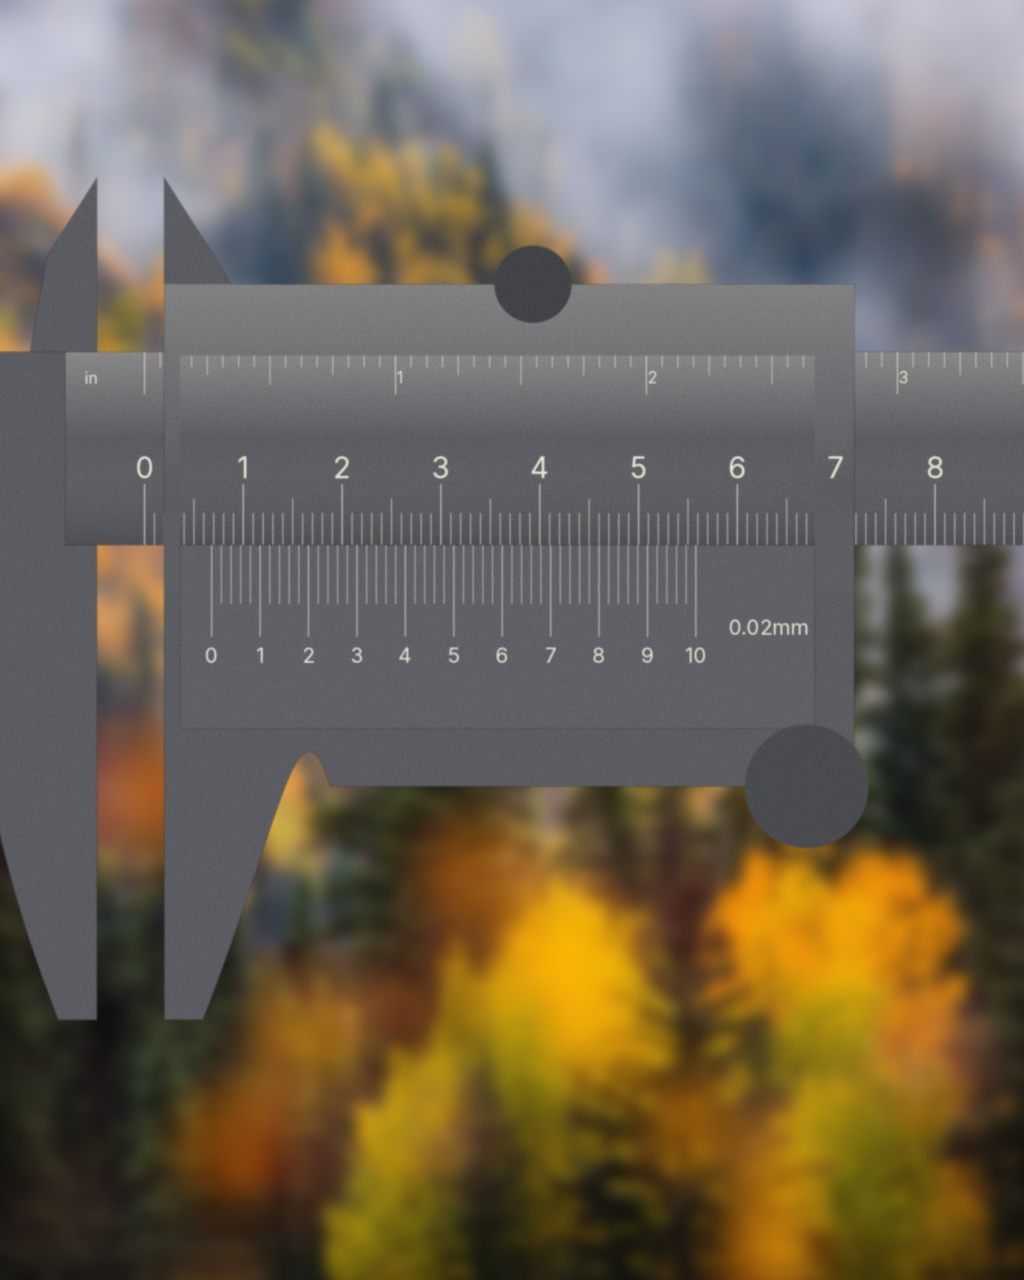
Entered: 6.8 mm
